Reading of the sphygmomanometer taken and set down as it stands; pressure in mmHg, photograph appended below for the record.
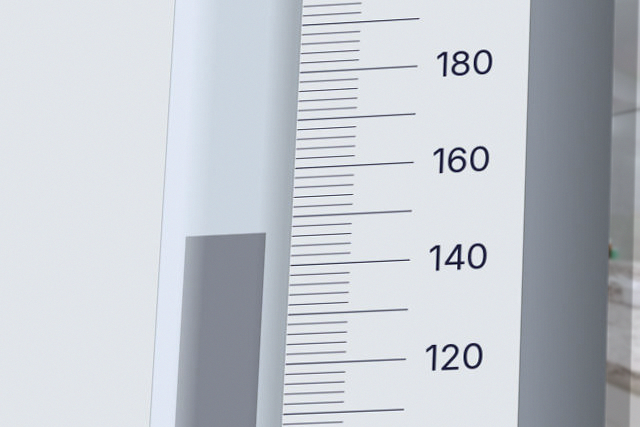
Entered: 147 mmHg
